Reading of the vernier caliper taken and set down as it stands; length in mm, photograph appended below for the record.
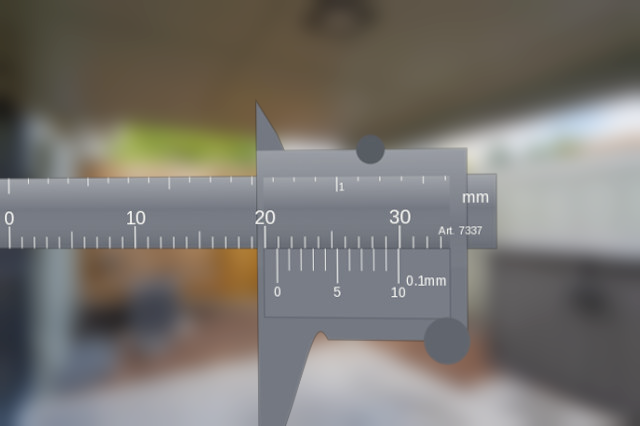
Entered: 20.9 mm
